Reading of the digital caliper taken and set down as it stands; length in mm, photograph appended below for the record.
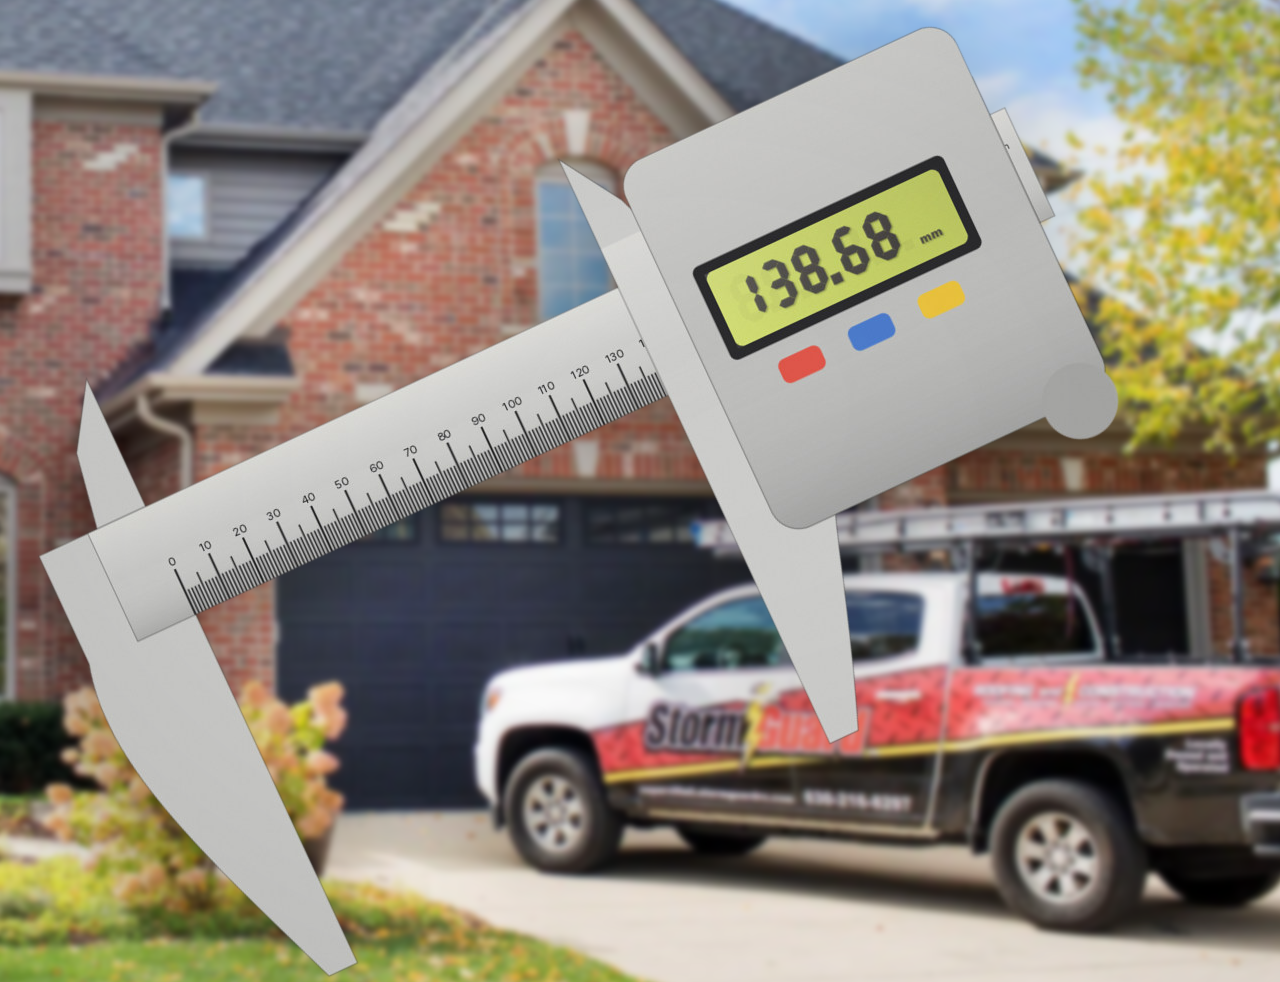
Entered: 138.68 mm
